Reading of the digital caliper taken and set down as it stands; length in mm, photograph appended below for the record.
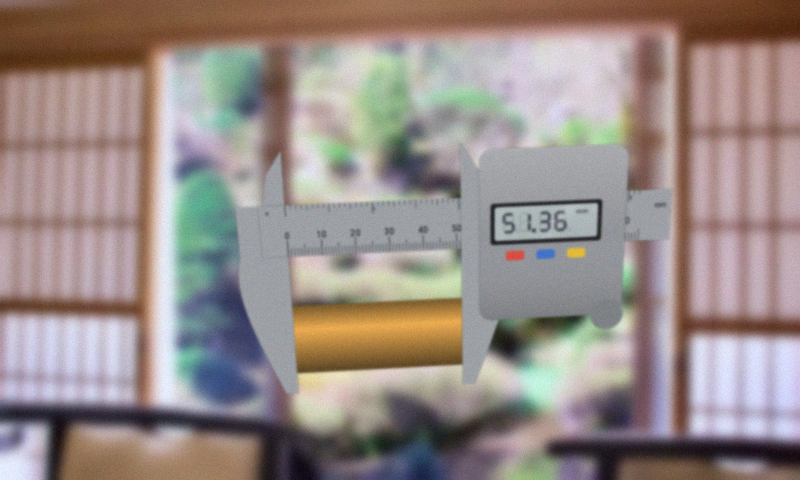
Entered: 51.36 mm
